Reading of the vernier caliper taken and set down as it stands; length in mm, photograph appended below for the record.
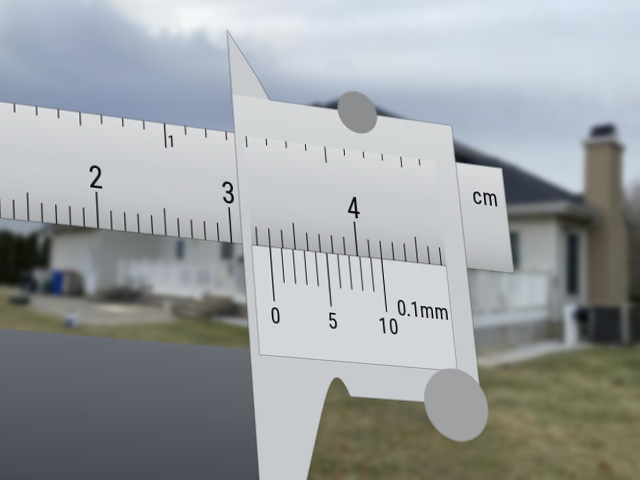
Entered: 33.0 mm
